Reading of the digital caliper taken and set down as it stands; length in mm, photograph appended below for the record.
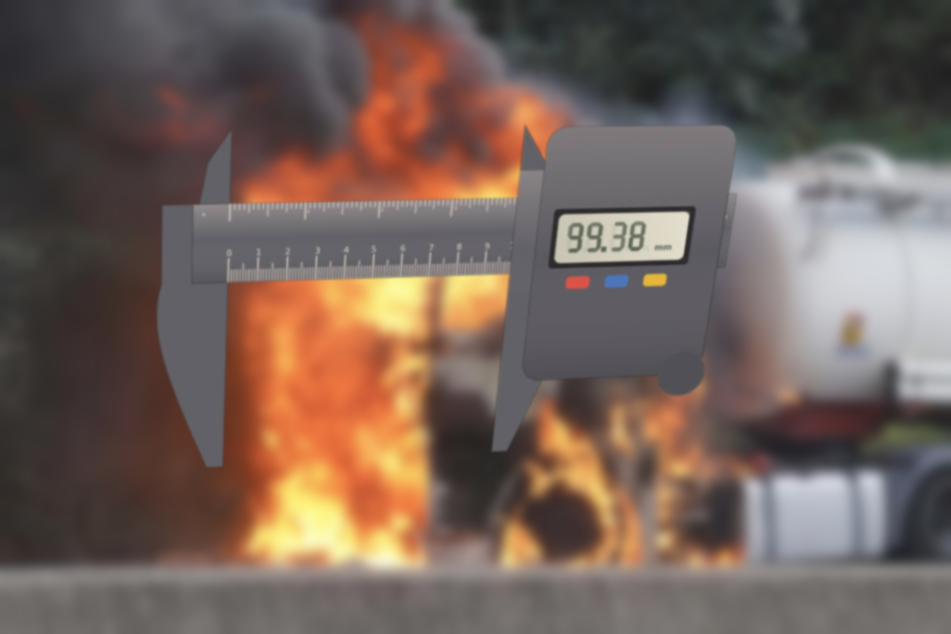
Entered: 99.38 mm
